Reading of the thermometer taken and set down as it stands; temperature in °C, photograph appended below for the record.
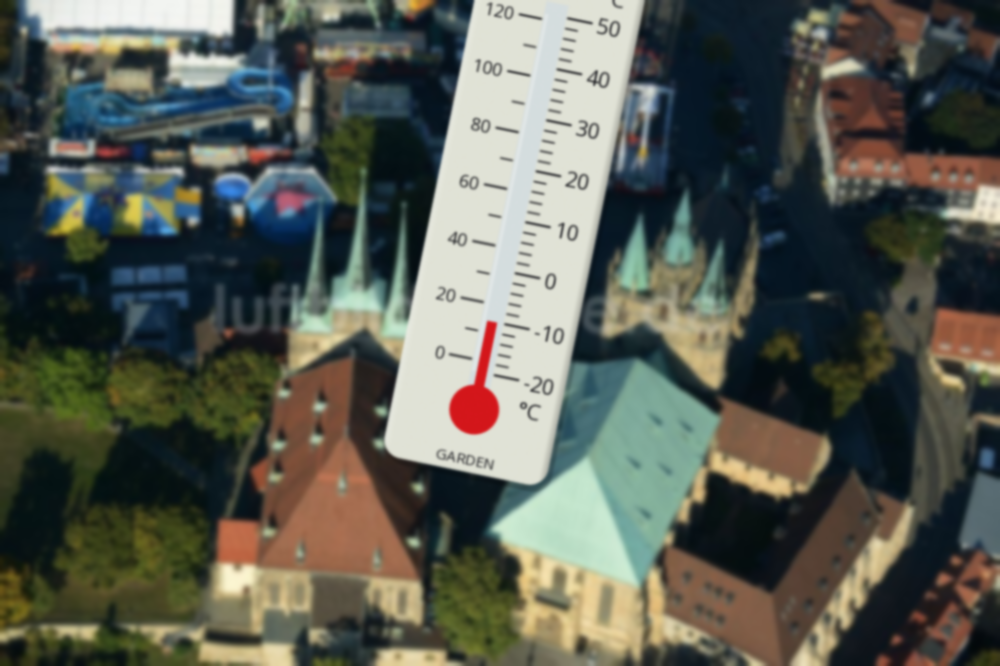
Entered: -10 °C
